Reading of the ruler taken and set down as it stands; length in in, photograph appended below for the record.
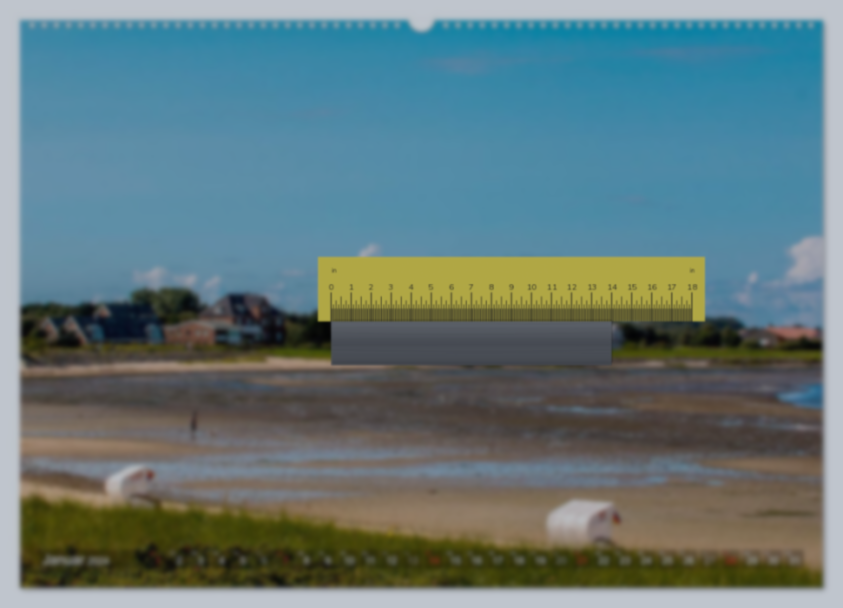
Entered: 14 in
